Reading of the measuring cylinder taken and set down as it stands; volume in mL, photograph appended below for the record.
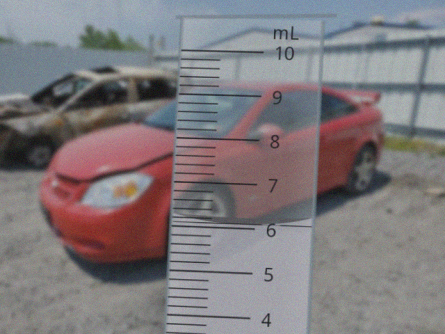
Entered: 6.1 mL
